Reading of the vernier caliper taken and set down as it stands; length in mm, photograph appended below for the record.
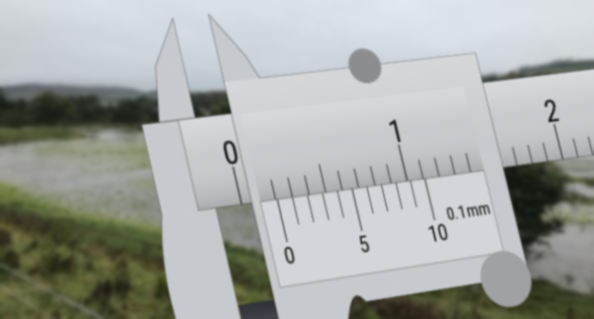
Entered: 2.1 mm
